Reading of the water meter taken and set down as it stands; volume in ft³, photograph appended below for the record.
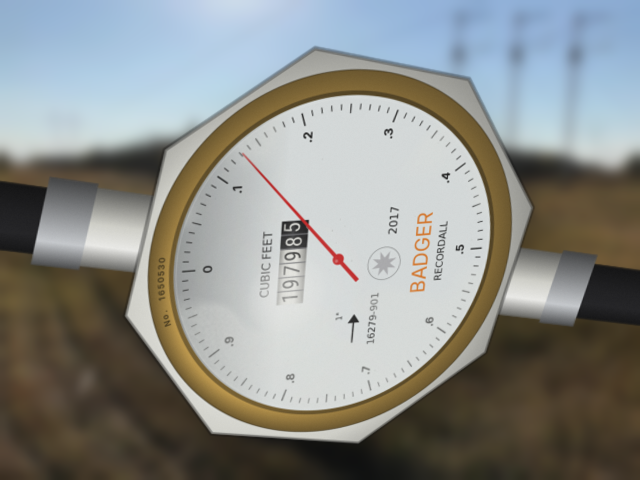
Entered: 197985.13 ft³
